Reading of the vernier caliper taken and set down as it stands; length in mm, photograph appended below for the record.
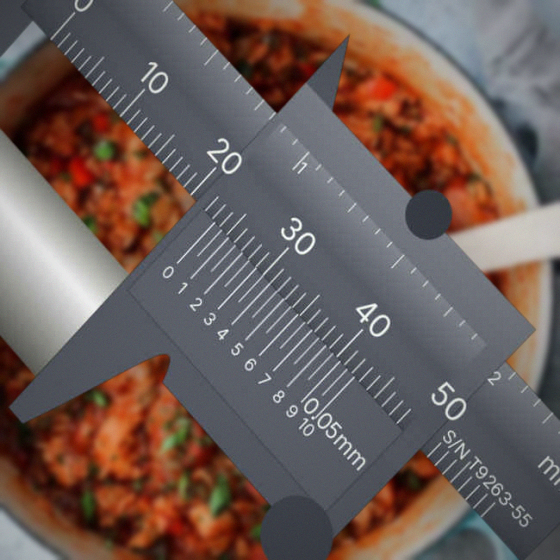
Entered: 23.4 mm
